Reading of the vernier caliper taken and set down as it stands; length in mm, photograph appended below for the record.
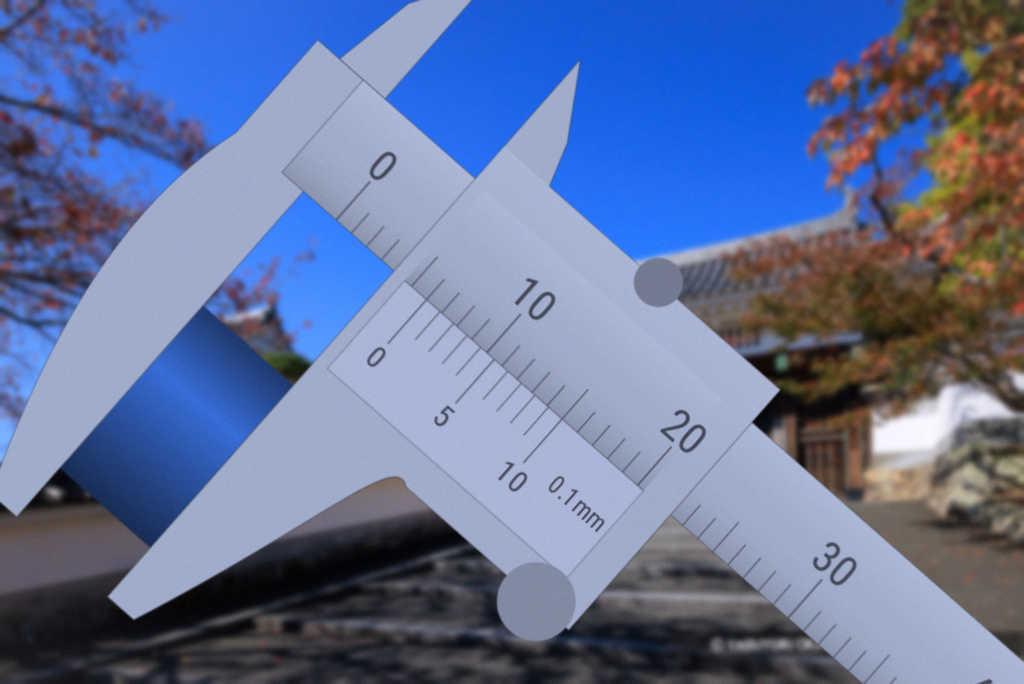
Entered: 6.0 mm
